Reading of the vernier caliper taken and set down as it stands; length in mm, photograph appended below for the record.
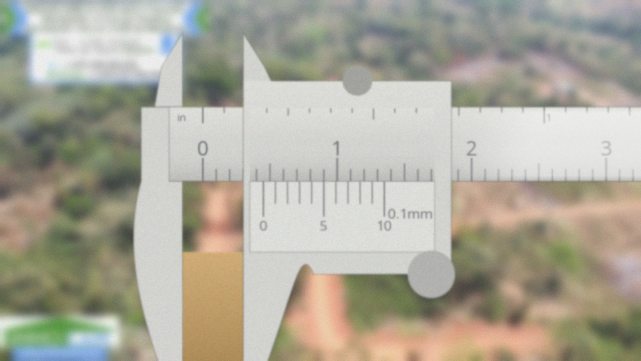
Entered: 4.5 mm
